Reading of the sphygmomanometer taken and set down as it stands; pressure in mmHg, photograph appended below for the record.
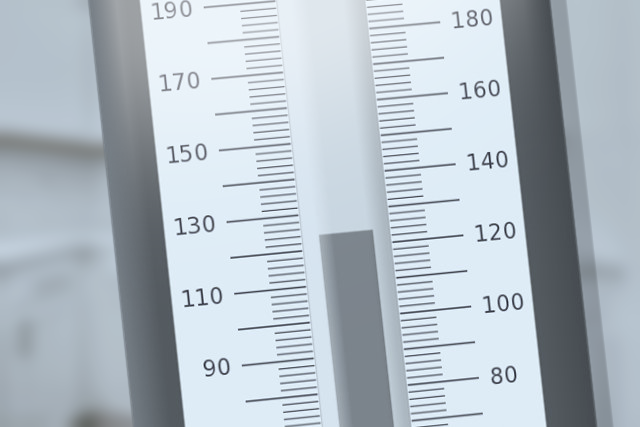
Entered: 124 mmHg
